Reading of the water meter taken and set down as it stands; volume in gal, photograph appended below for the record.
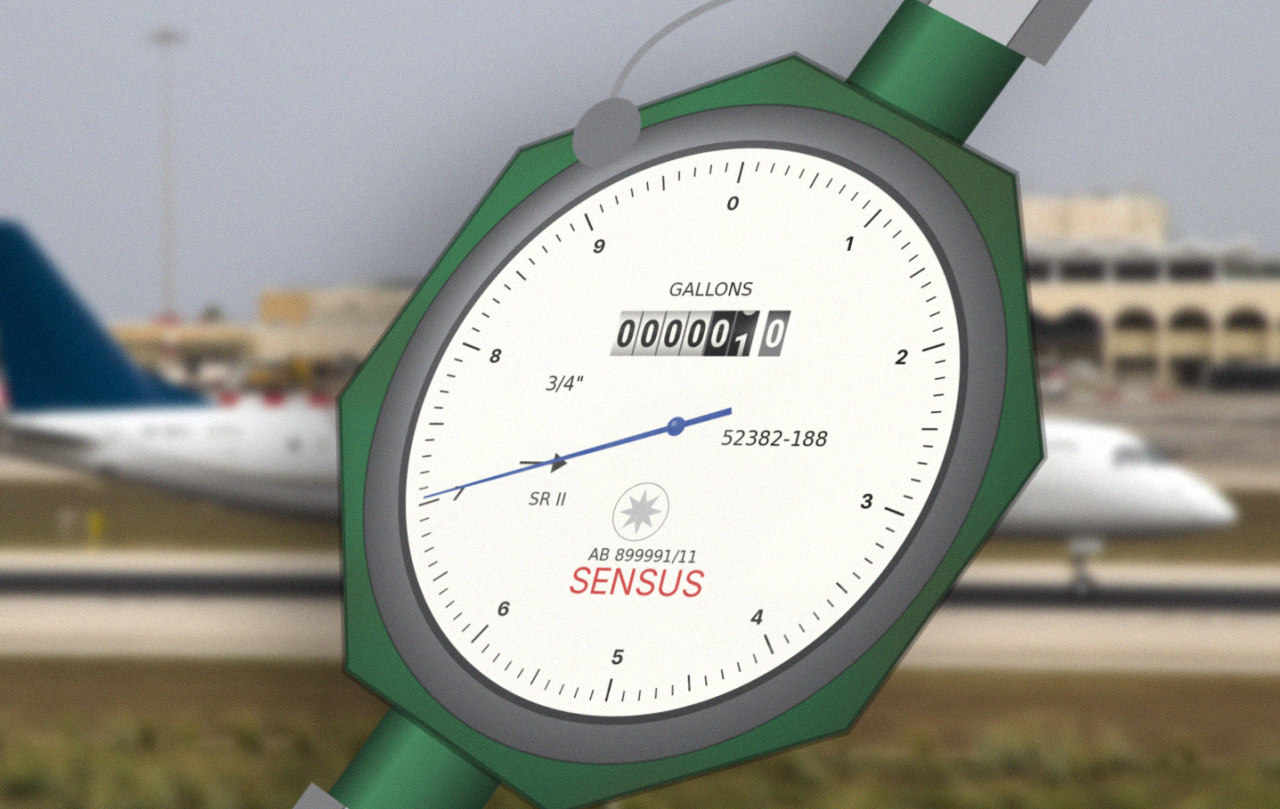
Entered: 7.0 gal
